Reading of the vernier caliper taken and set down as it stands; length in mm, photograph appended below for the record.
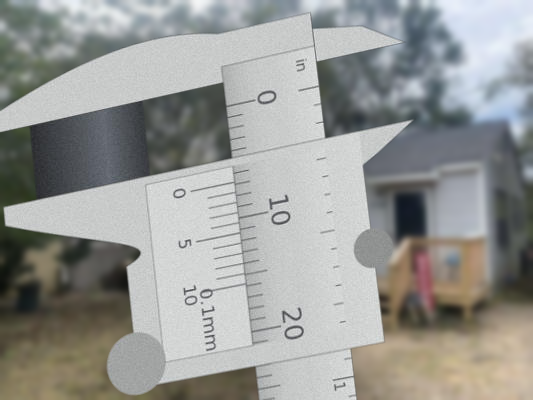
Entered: 6.8 mm
